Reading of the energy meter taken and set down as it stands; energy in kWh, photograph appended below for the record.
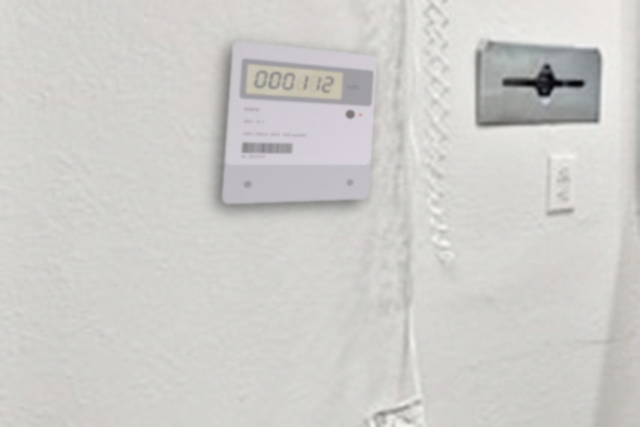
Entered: 112 kWh
